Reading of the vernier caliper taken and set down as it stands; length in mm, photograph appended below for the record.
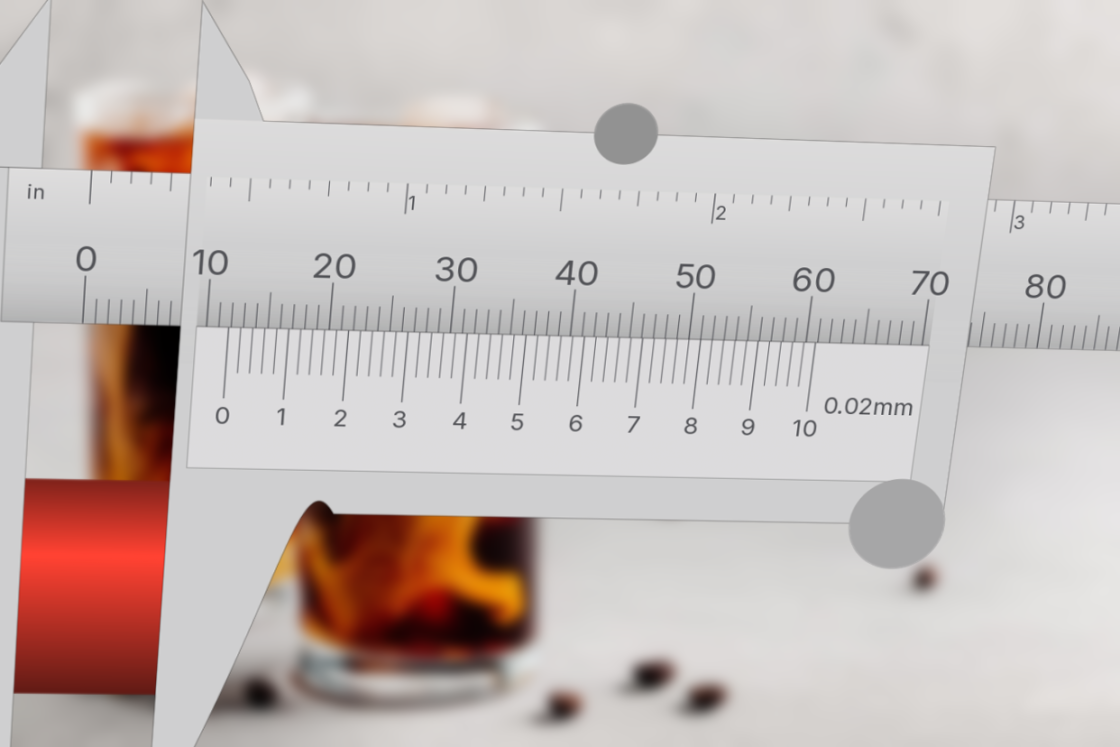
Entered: 11.8 mm
